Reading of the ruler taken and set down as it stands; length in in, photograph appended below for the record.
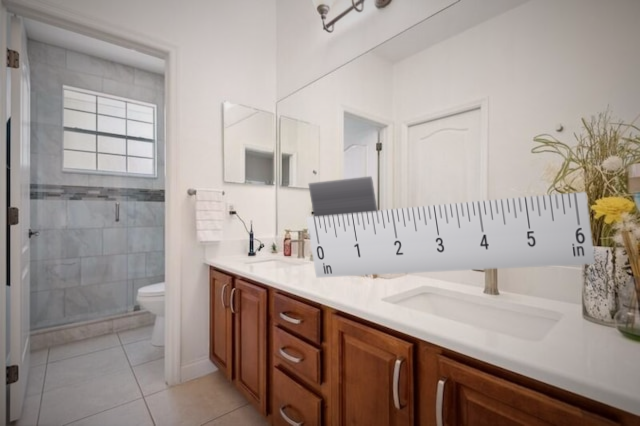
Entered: 1.625 in
